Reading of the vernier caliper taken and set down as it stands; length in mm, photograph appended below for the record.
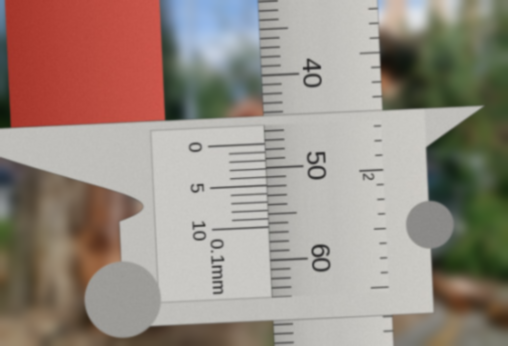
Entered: 47.4 mm
